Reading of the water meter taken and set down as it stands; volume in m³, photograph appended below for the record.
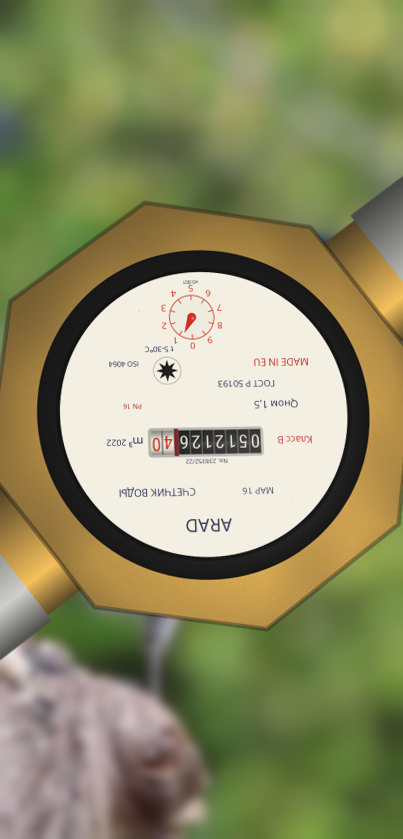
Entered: 512126.400 m³
